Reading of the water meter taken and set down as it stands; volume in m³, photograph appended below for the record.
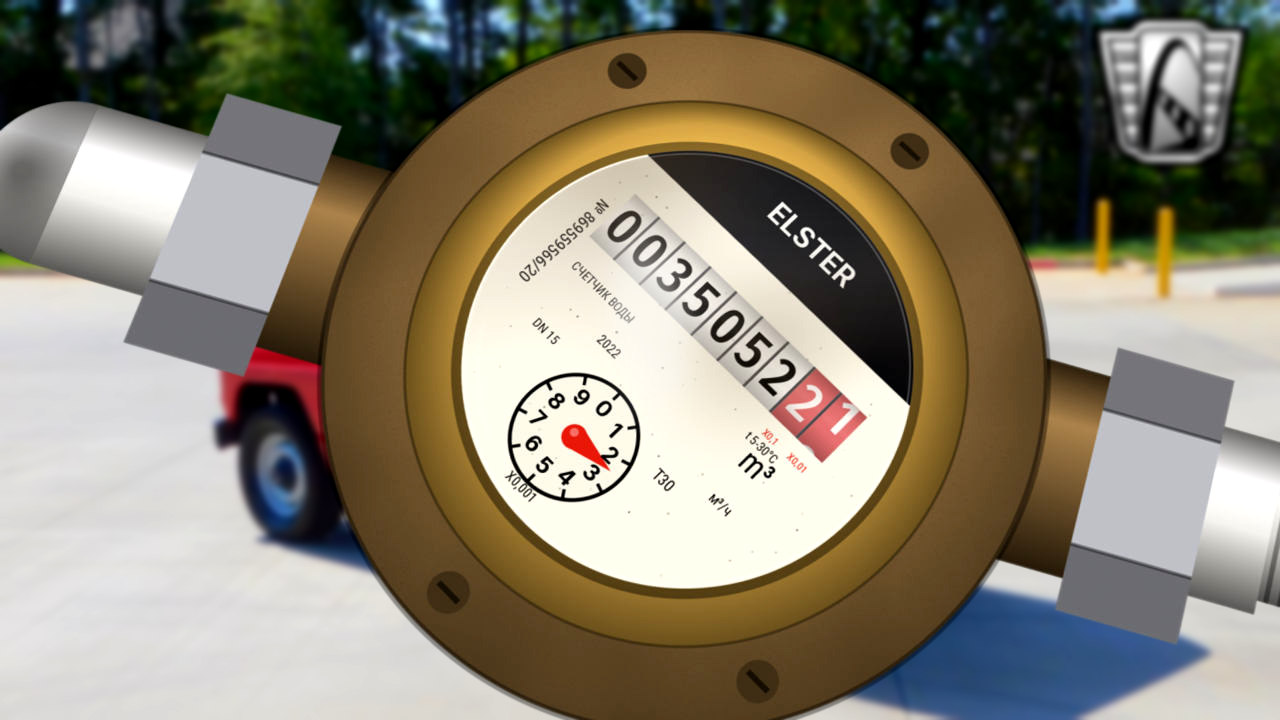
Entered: 35052.212 m³
